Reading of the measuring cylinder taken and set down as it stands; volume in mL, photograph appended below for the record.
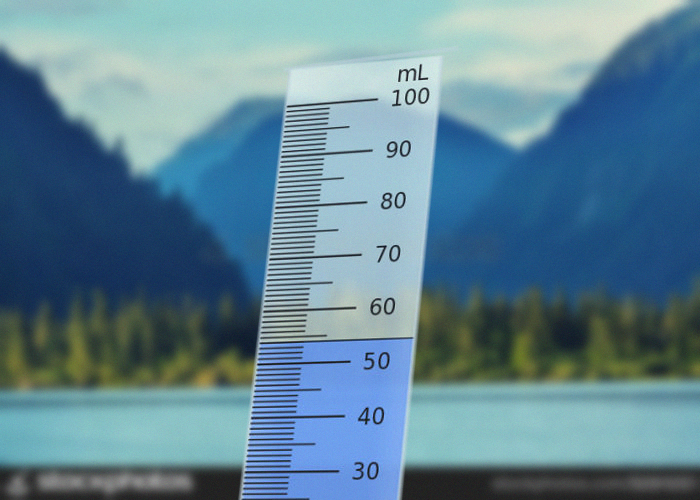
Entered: 54 mL
